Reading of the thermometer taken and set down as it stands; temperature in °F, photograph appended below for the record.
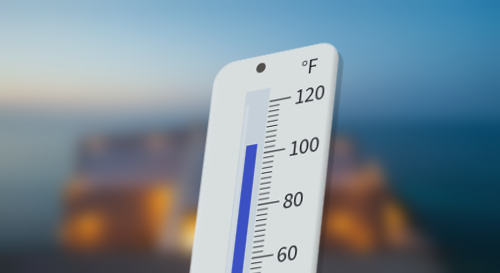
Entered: 104 °F
